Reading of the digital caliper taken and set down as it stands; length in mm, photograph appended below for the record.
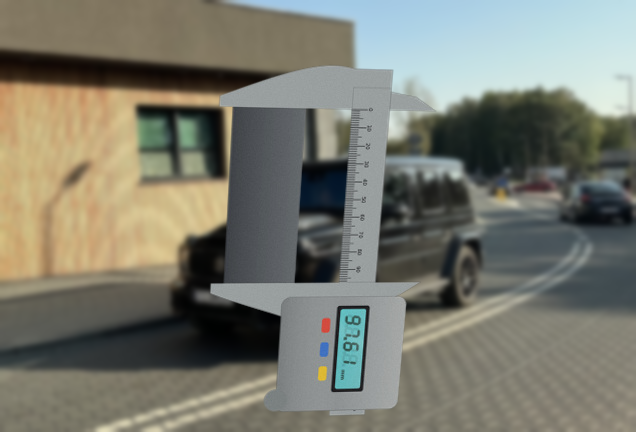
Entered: 97.61 mm
